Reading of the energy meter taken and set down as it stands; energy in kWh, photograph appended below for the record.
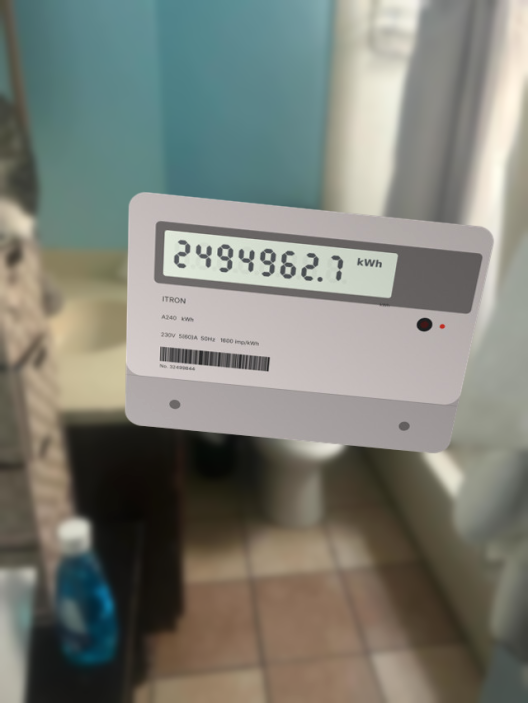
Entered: 2494962.7 kWh
